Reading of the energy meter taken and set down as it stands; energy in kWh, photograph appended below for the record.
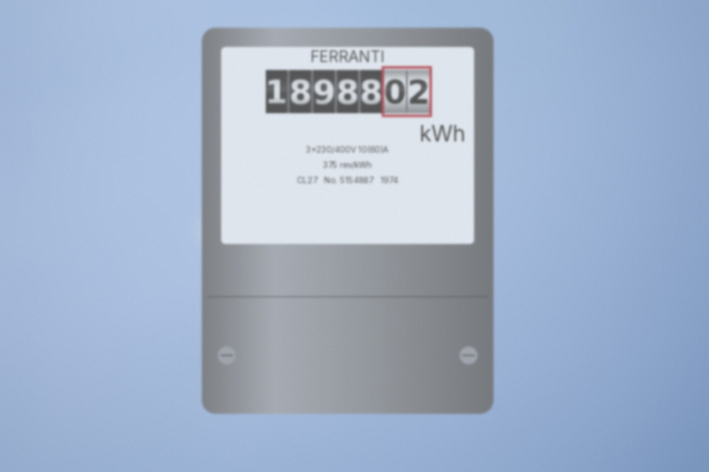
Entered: 18988.02 kWh
